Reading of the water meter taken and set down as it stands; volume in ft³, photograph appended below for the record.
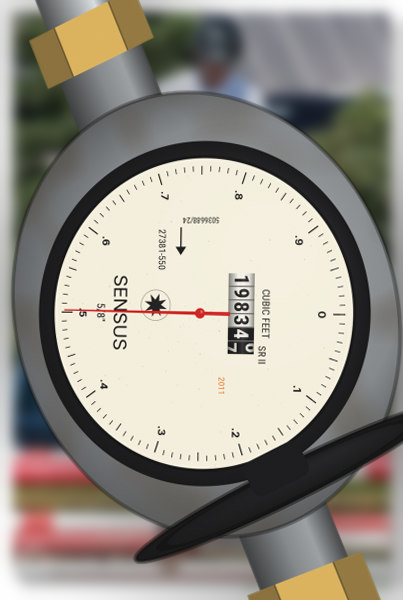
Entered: 198346.50 ft³
